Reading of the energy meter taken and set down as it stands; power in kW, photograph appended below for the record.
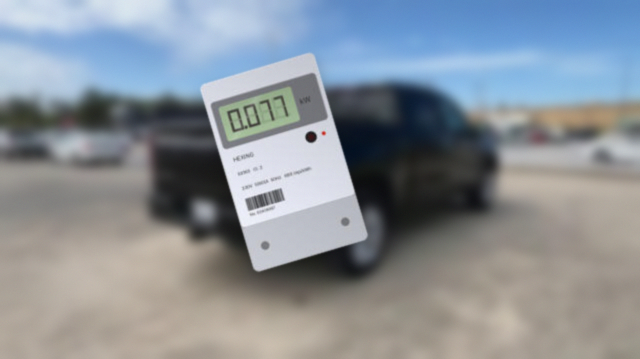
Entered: 0.077 kW
